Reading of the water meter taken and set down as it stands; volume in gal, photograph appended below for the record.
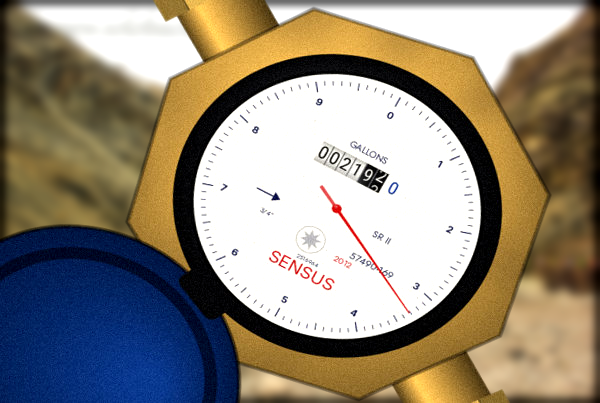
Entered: 21923.3 gal
